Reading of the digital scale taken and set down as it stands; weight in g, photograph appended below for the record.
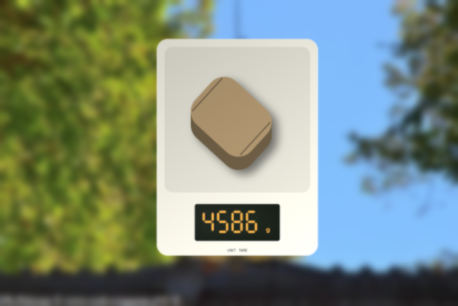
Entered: 4586 g
